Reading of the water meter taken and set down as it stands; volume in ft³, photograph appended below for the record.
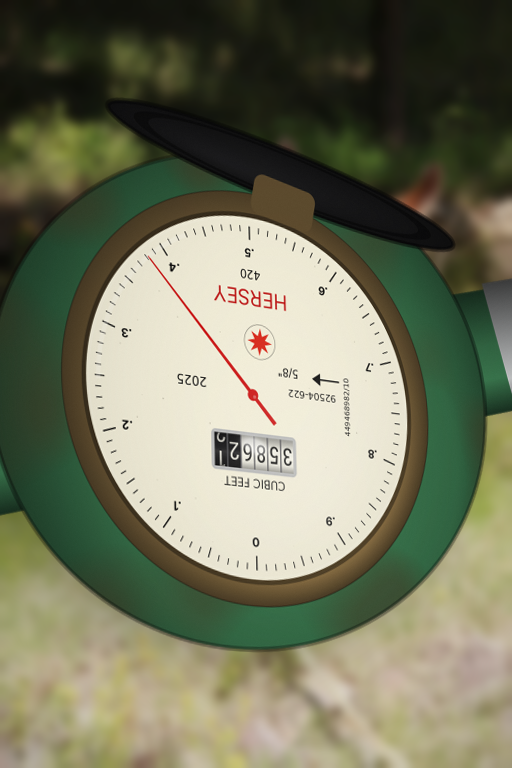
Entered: 358621.38 ft³
